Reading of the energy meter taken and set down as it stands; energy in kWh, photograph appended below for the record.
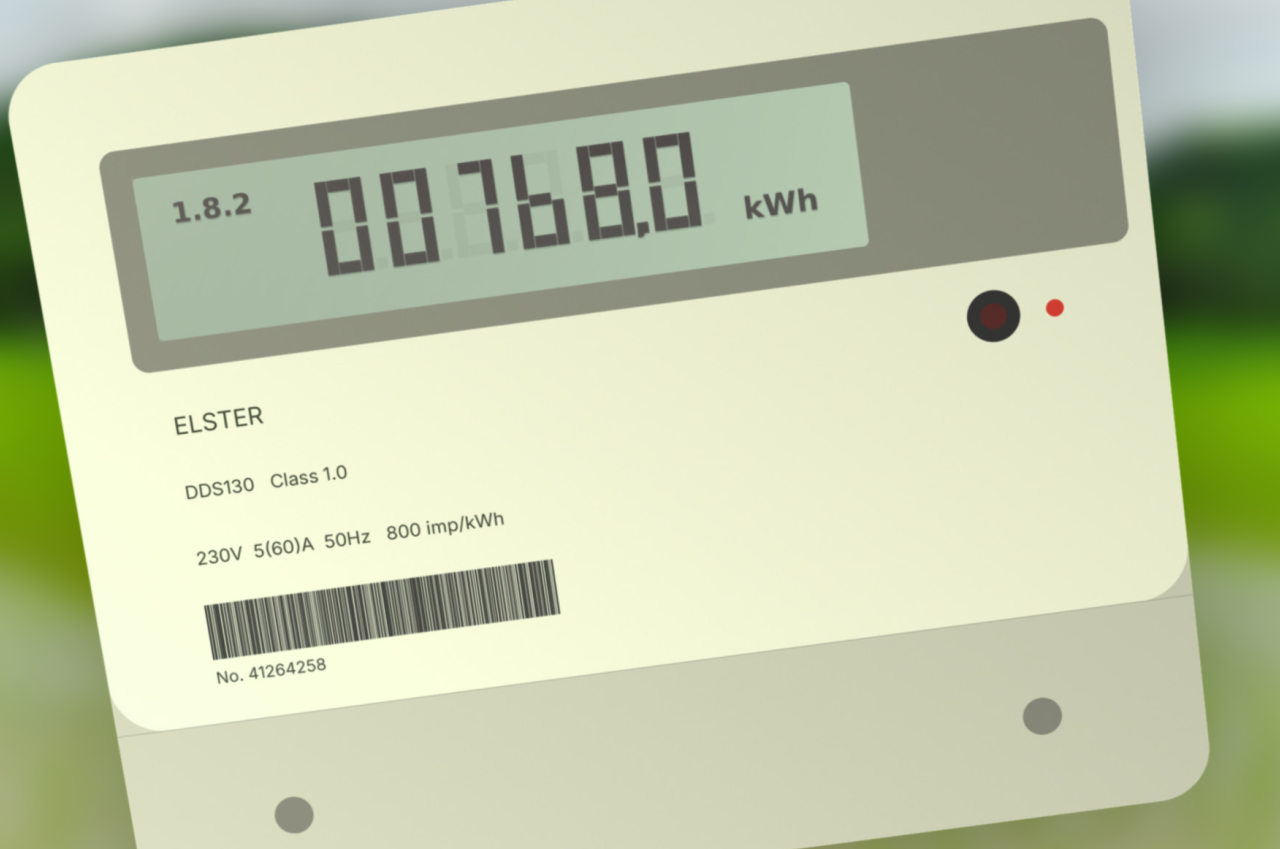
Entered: 768.0 kWh
